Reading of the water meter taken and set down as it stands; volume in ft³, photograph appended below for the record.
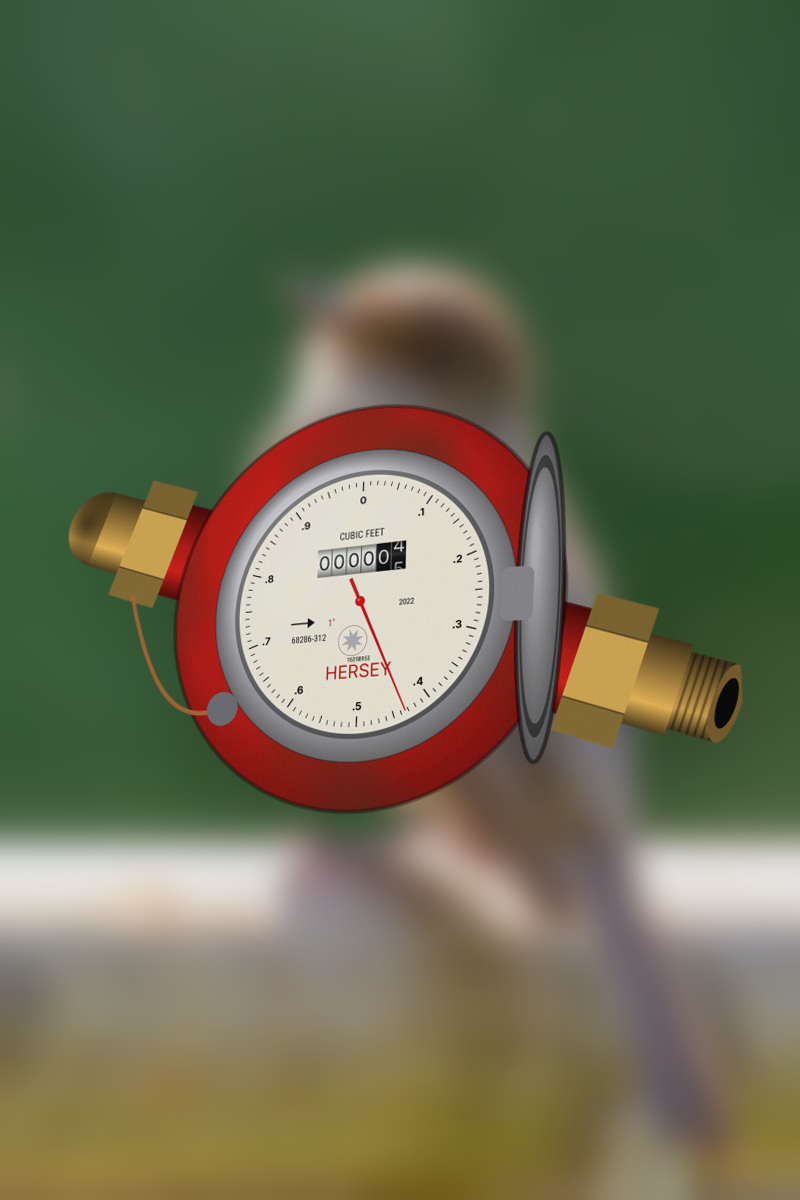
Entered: 4.43 ft³
